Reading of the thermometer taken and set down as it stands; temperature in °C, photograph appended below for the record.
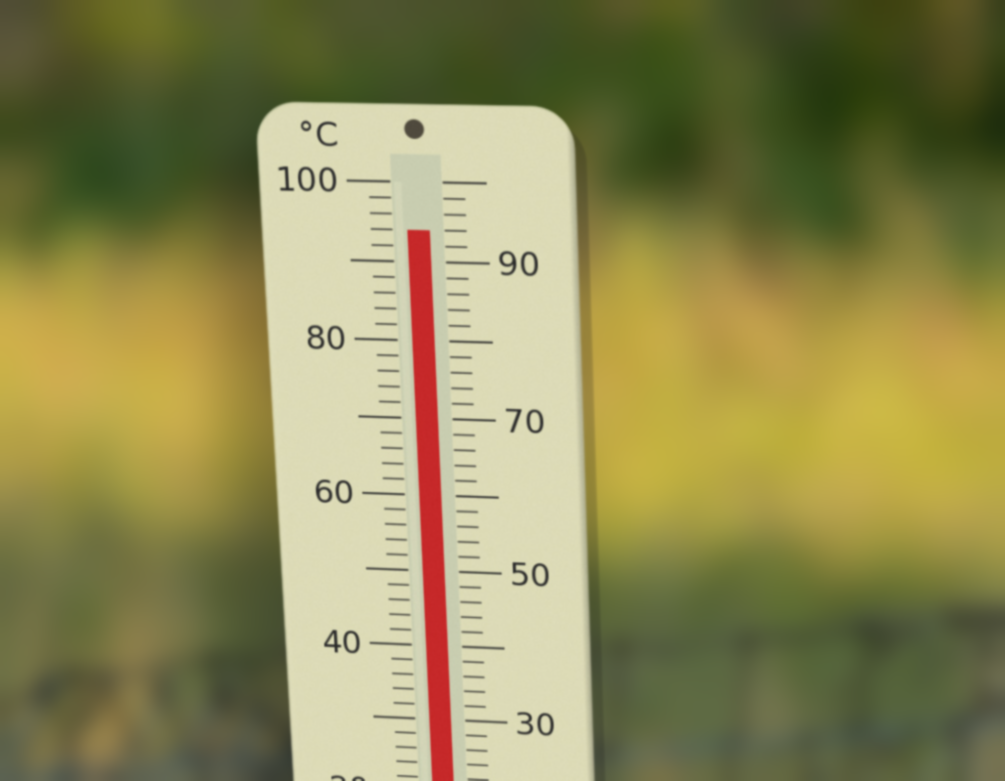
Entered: 94 °C
